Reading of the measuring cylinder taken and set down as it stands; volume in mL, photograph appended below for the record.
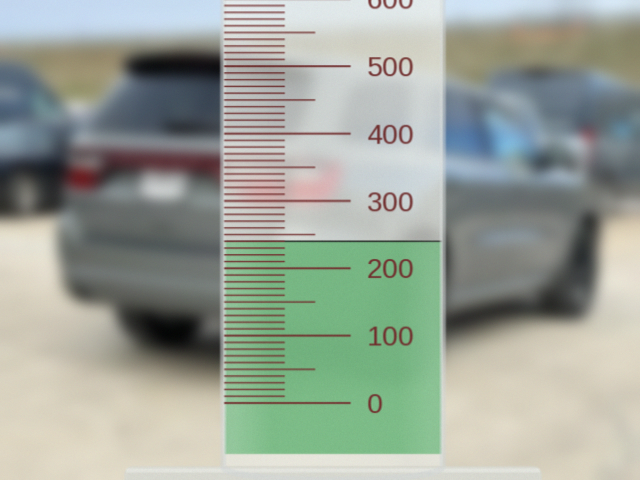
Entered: 240 mL
